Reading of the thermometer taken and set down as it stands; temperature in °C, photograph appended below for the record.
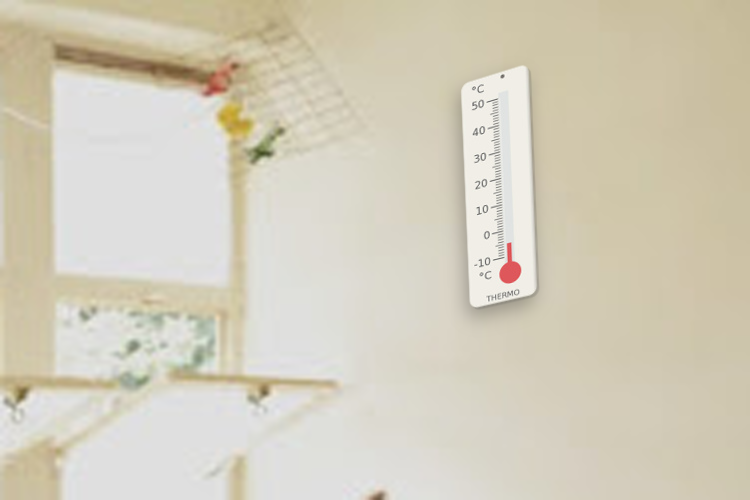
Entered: -5 °C
